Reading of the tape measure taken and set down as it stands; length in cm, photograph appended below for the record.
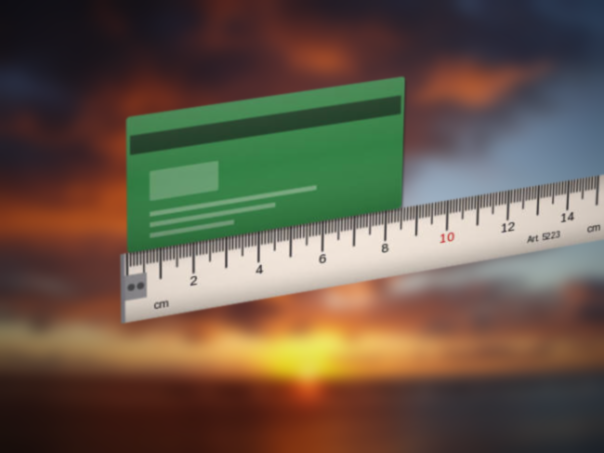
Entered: 8.5 cm
